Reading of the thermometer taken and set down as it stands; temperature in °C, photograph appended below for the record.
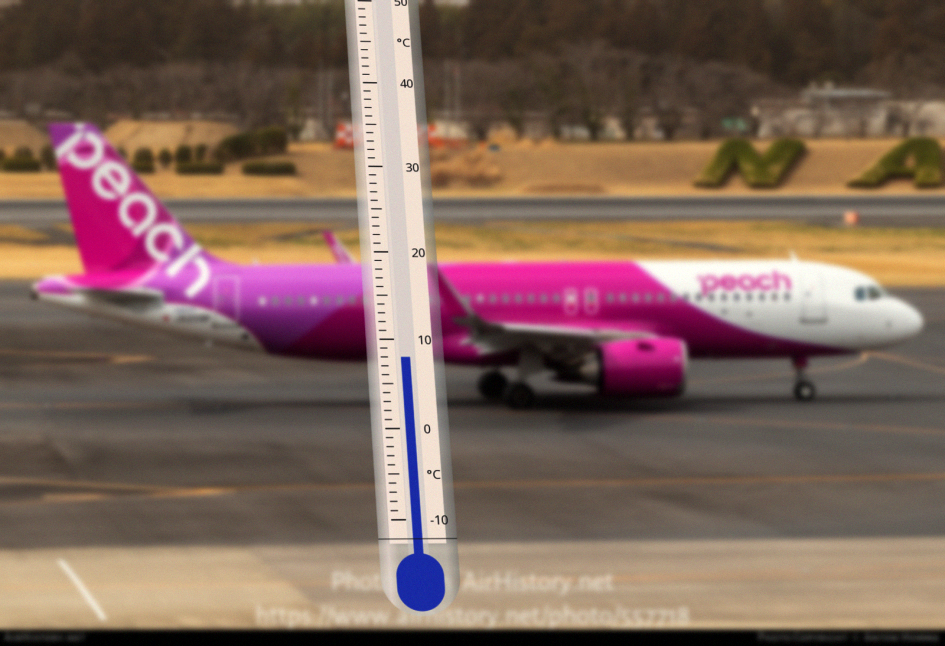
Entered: 8 °C
